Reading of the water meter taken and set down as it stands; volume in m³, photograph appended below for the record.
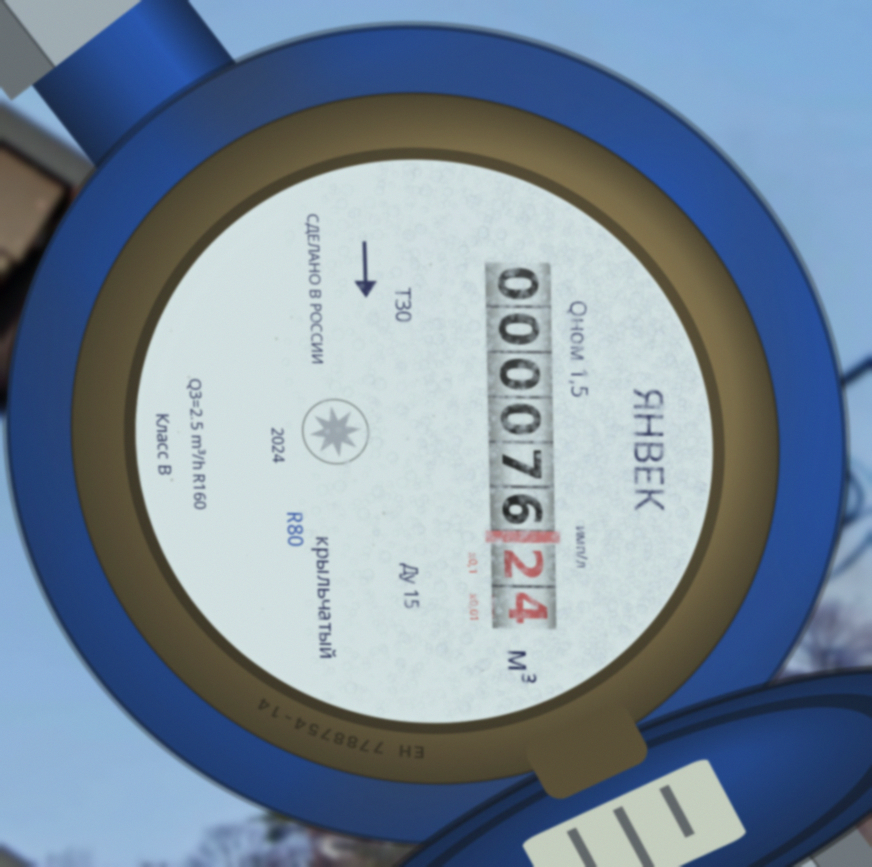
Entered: 76.24 m³
